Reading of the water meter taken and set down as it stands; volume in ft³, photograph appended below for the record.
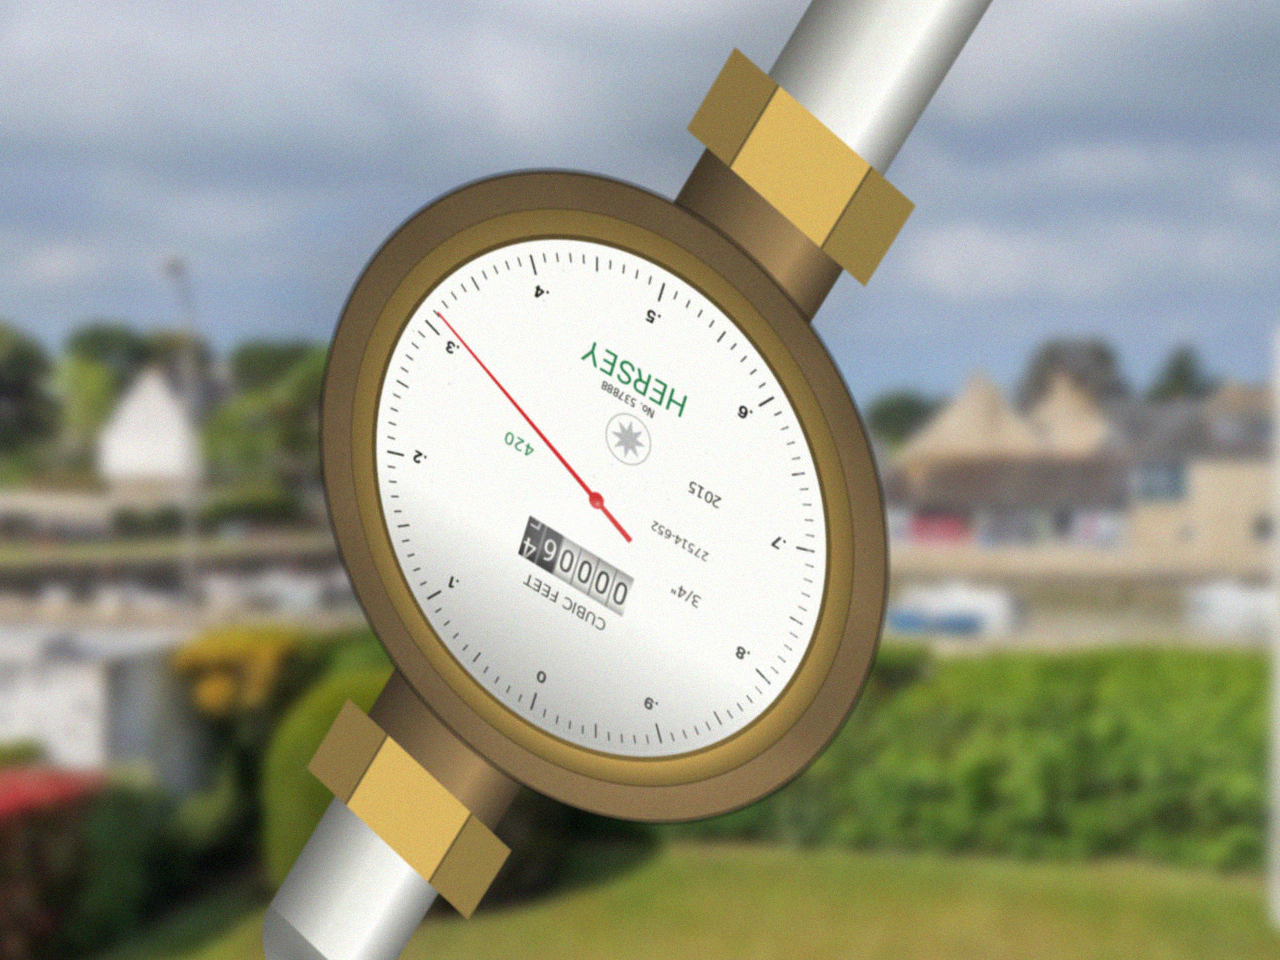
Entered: 64.31 ft³
